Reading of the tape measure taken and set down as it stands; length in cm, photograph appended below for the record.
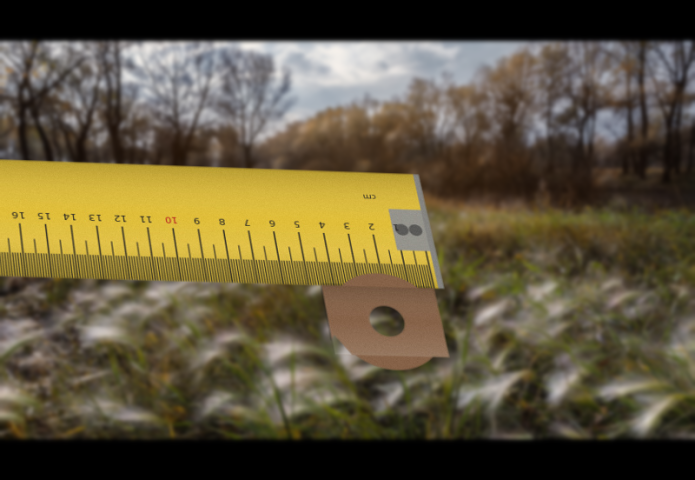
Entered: 4.5 cm
